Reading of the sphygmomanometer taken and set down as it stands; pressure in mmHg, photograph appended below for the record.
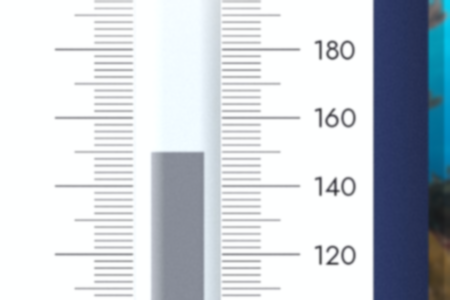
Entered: 150 mmHg
